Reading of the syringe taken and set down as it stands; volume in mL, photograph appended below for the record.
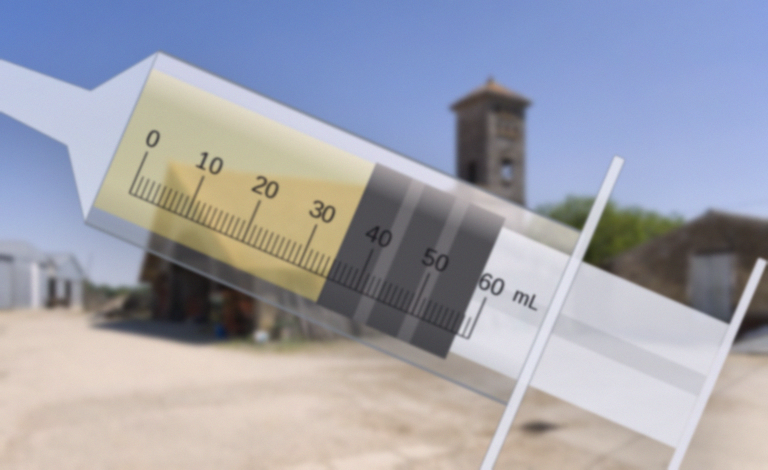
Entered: 35 mL
